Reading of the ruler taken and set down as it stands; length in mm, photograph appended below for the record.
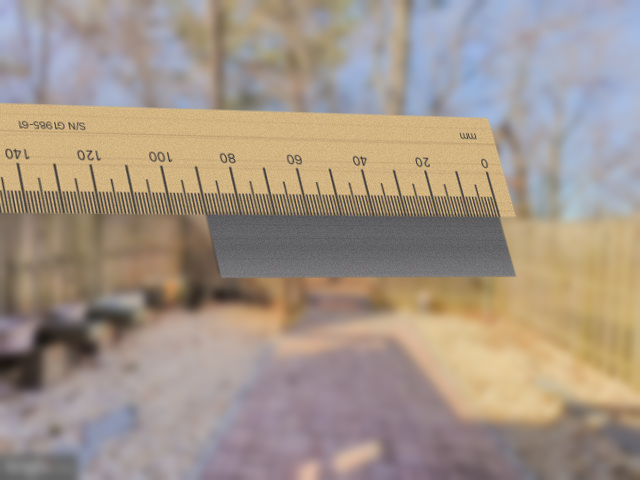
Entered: 90 mm
